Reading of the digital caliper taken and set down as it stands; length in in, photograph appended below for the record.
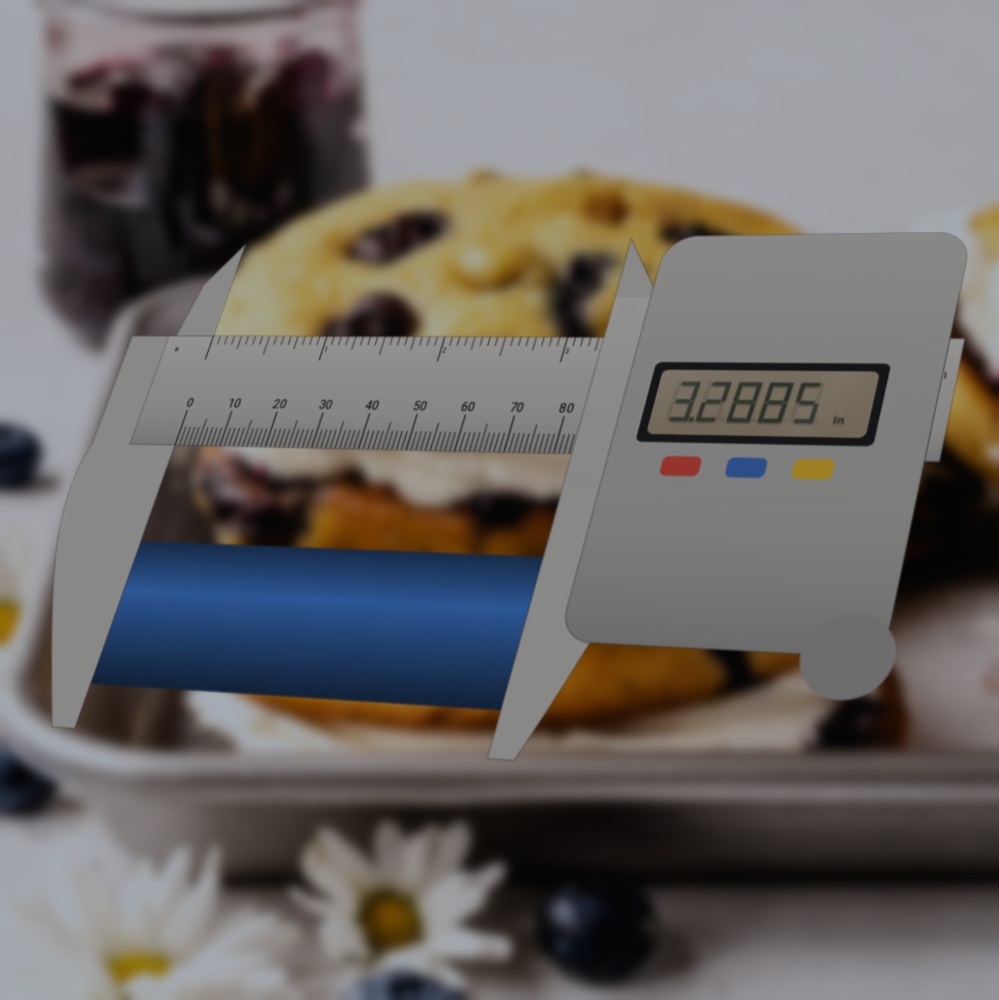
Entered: 3.2885 in
